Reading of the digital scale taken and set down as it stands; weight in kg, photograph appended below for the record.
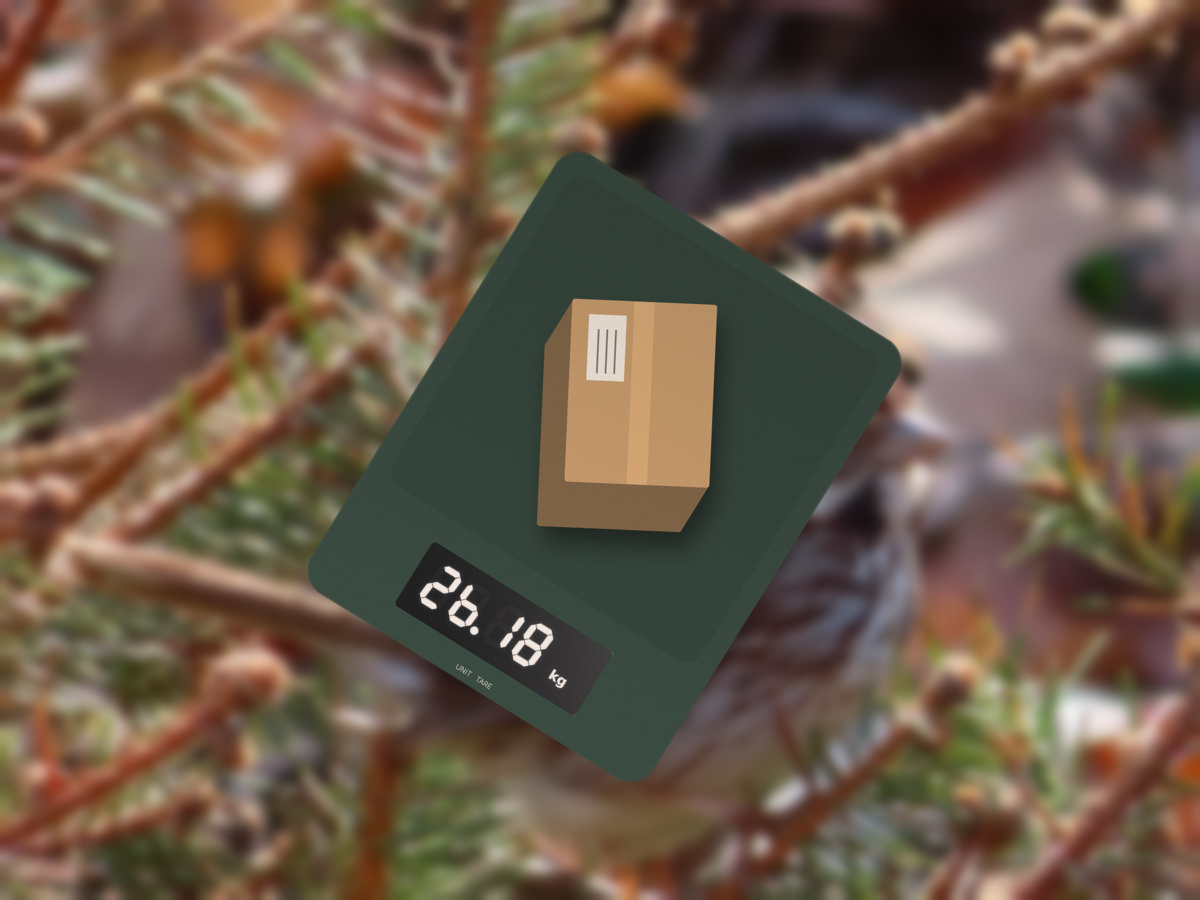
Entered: 26.18 kg
